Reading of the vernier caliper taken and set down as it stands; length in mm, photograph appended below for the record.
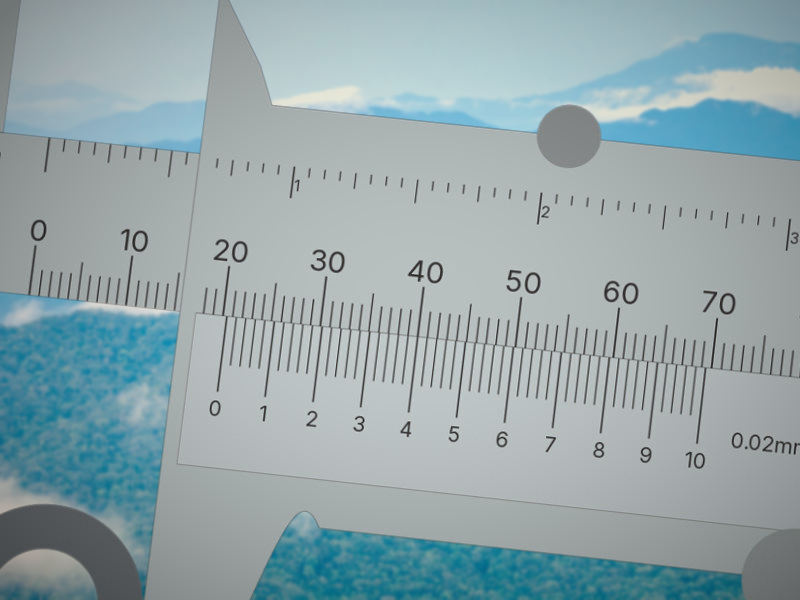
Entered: 20.4 mm
